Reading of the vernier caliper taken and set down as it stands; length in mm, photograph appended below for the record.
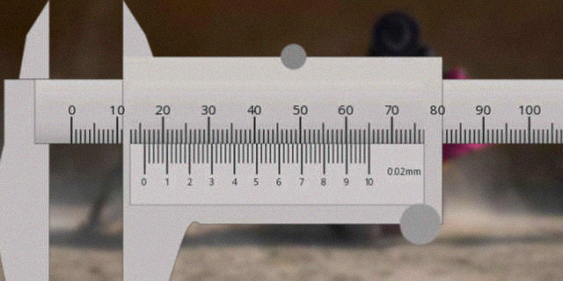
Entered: 16.0 mm
